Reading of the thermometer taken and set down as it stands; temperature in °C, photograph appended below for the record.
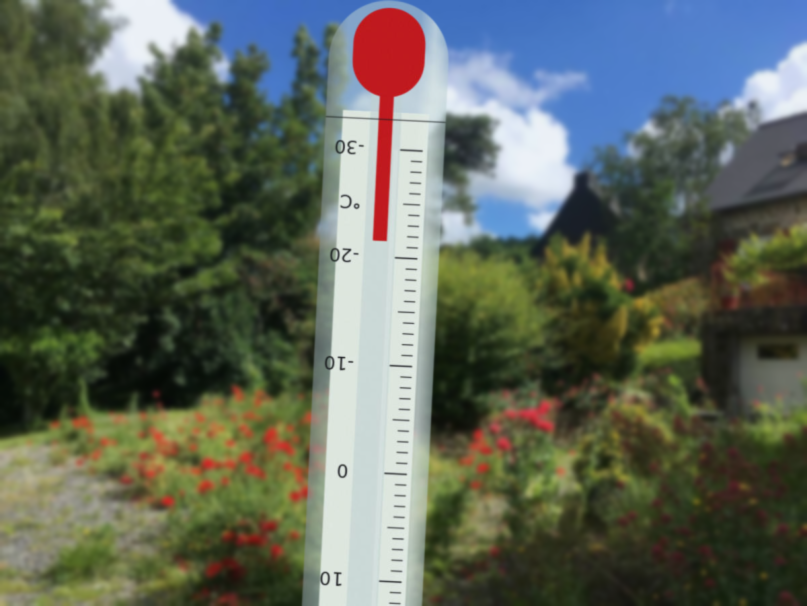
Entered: -21.5 °C
